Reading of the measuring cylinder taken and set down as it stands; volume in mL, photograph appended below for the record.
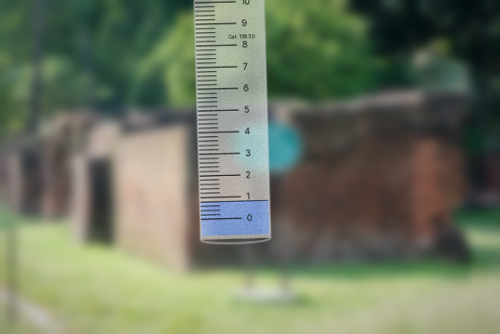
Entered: 0.8 mL
